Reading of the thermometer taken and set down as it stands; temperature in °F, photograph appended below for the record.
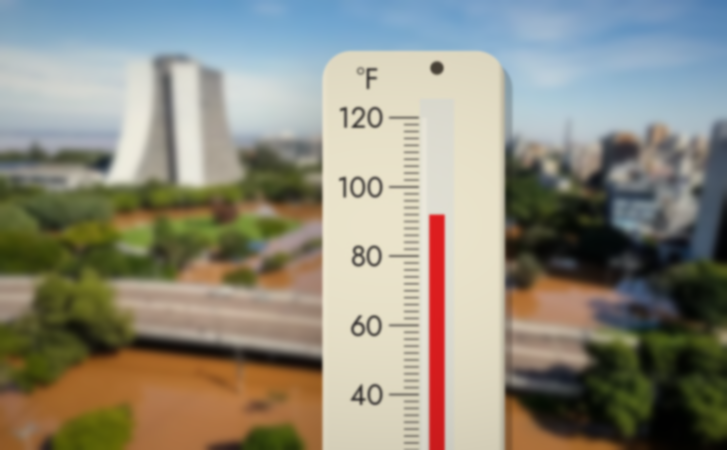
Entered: 92 °F
